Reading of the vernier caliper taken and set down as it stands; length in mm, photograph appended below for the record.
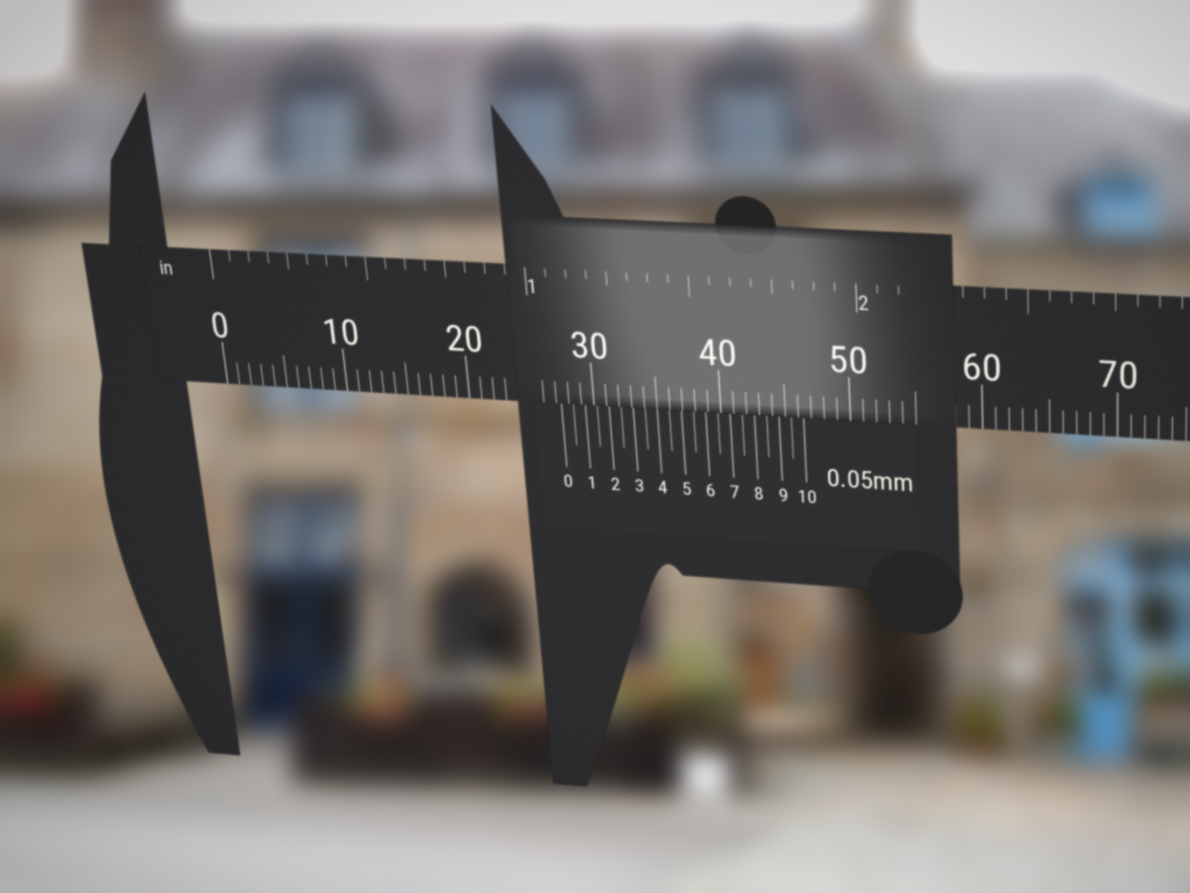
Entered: 27.4 mm
